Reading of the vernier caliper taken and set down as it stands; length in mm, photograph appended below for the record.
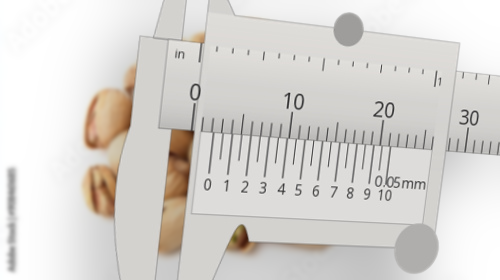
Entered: 2.2 mm
